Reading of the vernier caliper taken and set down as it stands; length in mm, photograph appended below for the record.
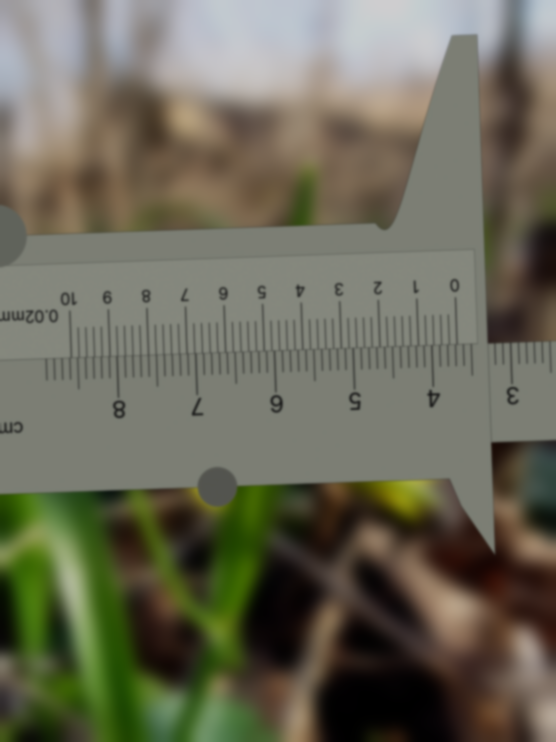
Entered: 36.8 mm
